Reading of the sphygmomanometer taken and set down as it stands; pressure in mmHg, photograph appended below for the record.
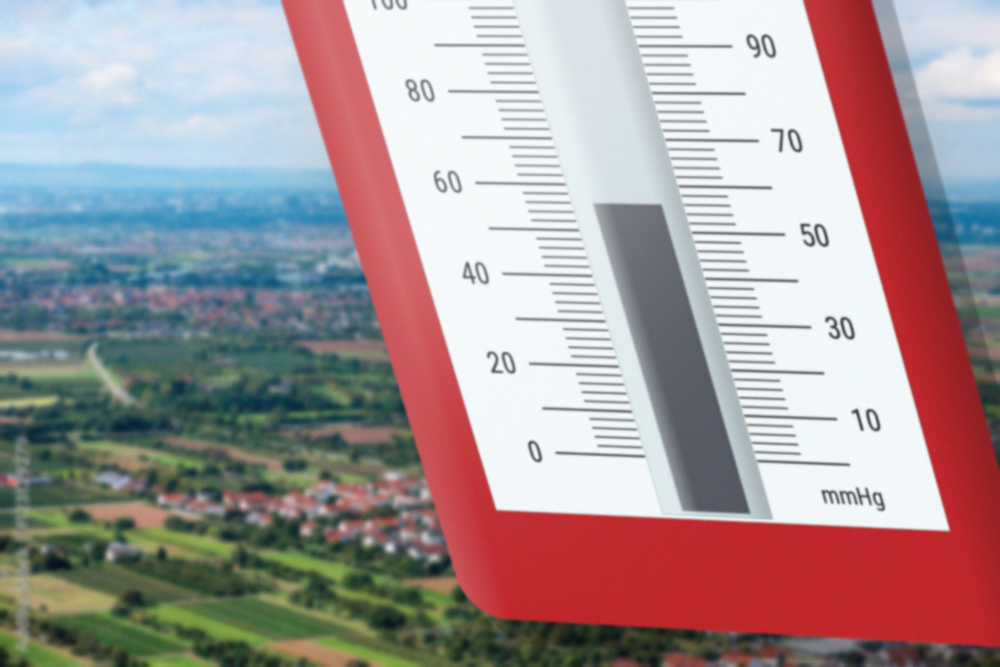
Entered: 56 mmHg
